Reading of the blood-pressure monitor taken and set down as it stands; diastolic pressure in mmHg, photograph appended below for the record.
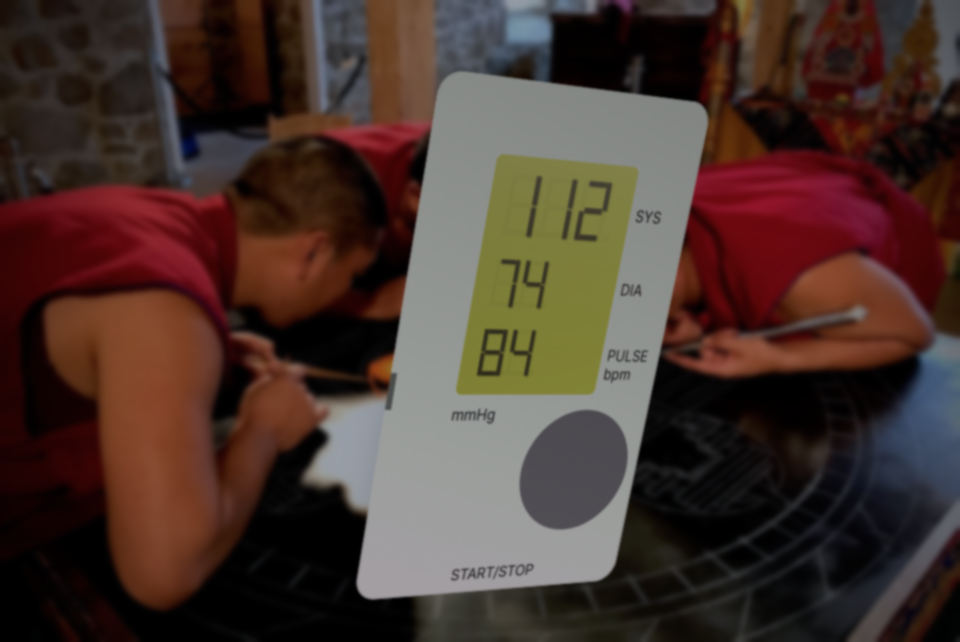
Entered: 74 mmHg
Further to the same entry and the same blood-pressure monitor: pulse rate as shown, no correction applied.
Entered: 84 bpm
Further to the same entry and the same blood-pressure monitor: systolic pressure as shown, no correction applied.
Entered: 112 mmHg
